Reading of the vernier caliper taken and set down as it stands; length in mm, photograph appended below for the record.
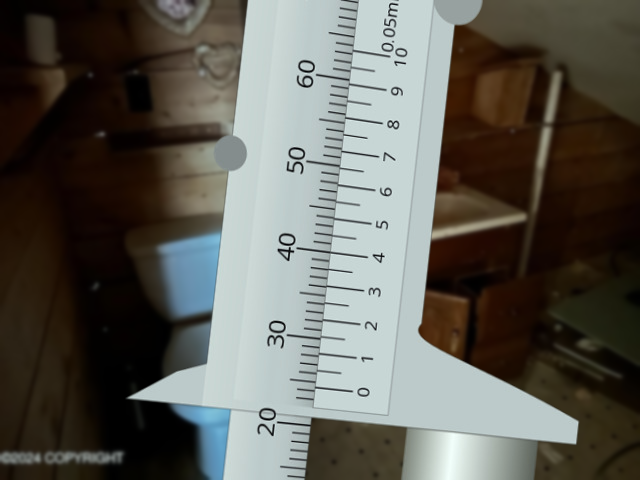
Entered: 24.4 mm
